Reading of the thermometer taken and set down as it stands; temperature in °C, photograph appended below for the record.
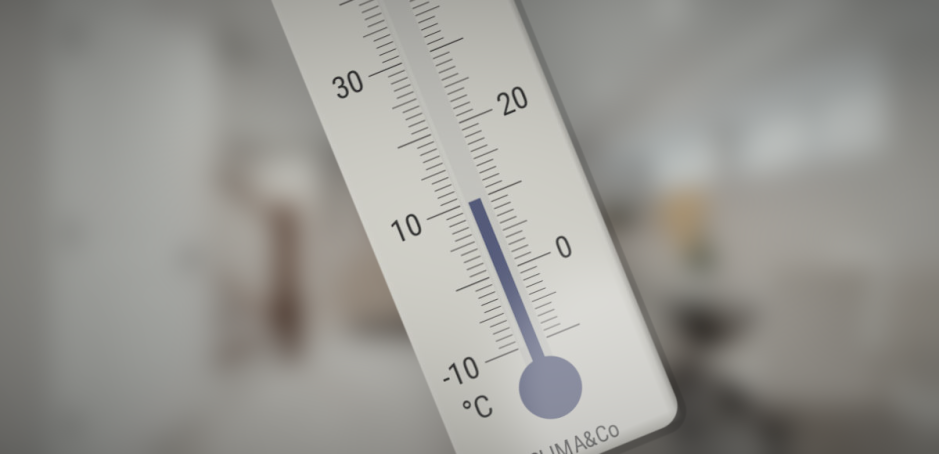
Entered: 10 °C
